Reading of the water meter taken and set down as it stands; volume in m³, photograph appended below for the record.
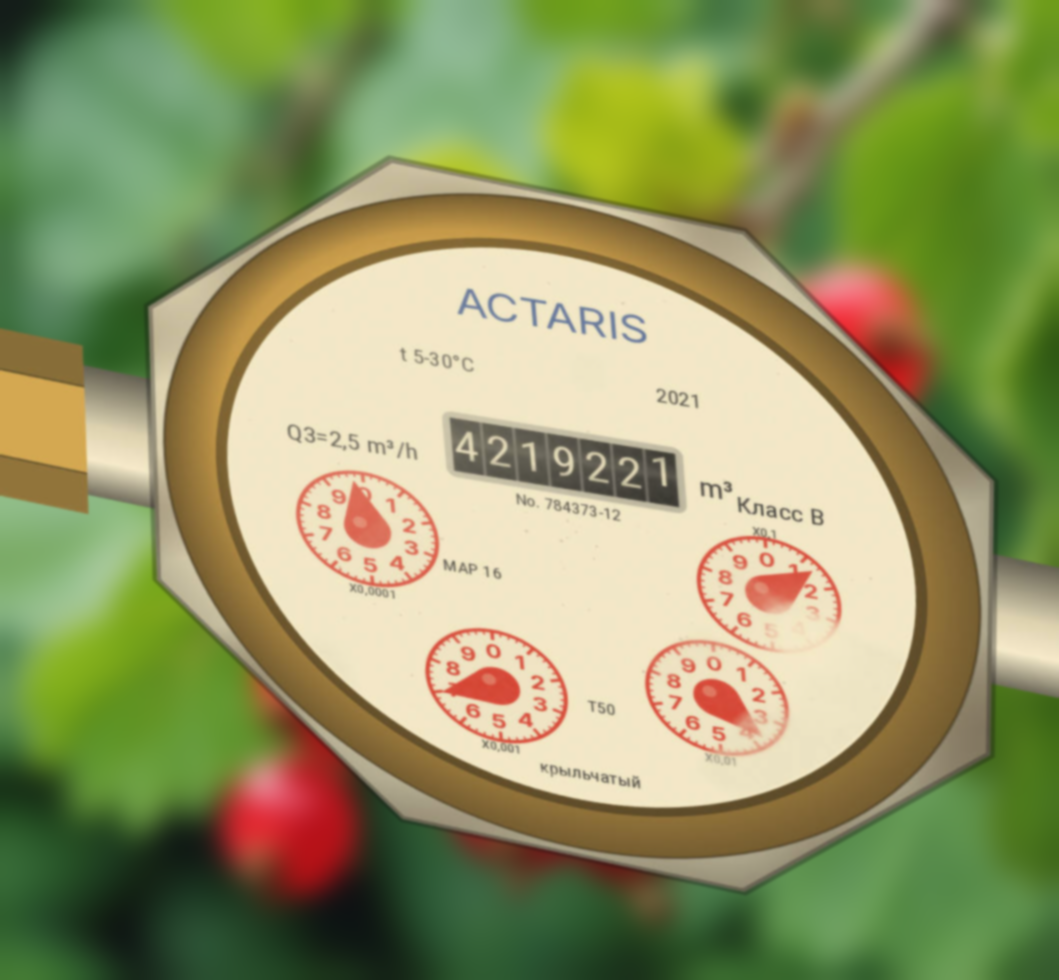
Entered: 4219221.1369 m³
